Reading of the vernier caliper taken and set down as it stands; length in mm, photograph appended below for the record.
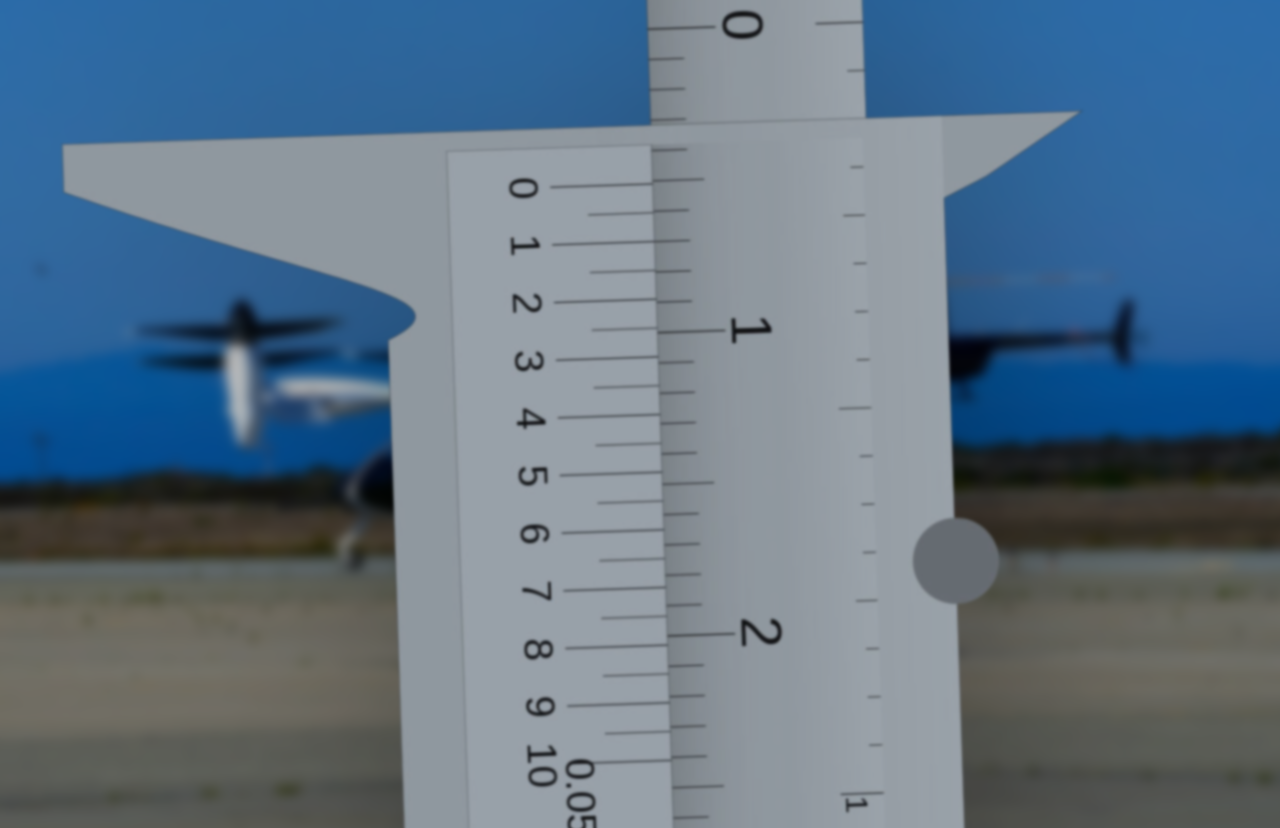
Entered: 5.1 mm
